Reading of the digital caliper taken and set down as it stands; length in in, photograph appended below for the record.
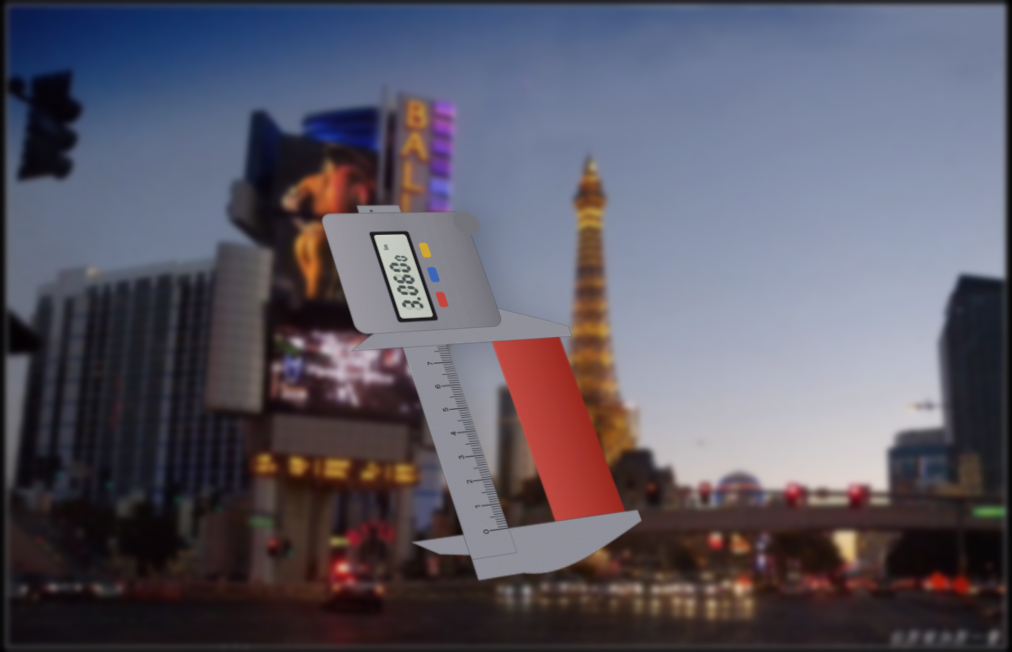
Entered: 3.0600 in
